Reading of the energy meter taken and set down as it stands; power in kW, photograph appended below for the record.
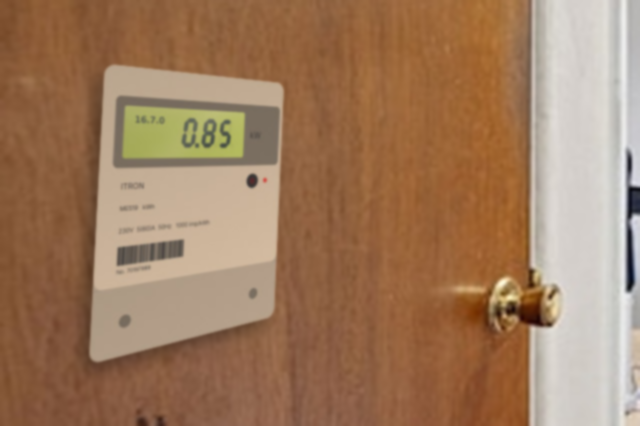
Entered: 0.85 kW
